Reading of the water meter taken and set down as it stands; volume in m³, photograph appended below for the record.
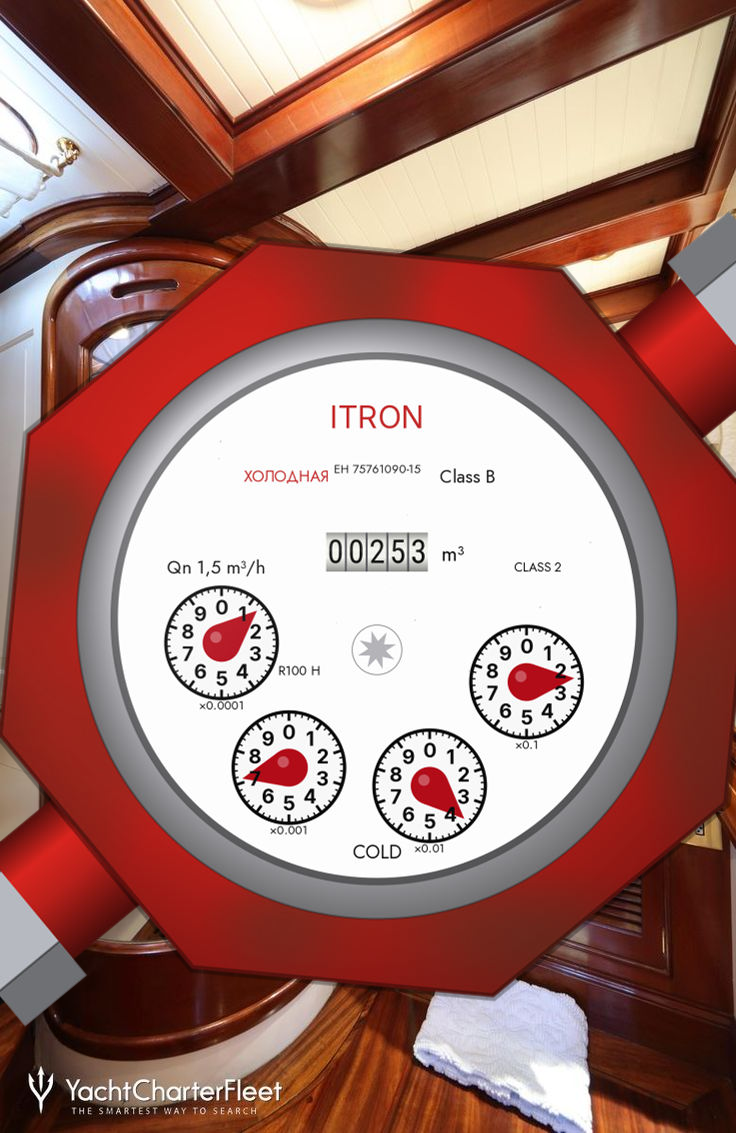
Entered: 253.2371 m³
